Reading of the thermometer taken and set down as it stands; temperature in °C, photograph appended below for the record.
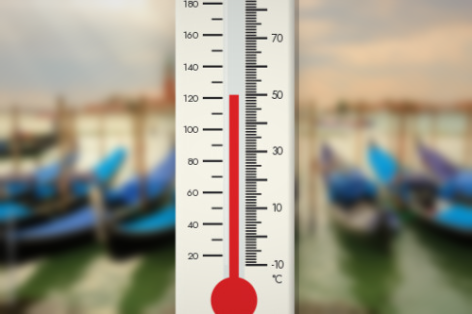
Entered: 50 °C
